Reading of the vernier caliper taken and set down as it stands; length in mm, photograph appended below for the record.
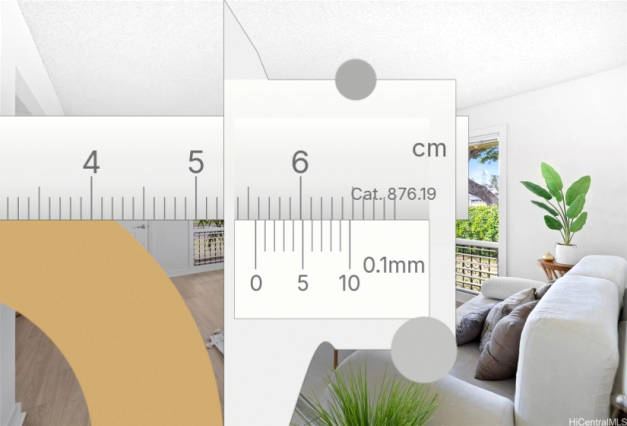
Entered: 55.7 mm
